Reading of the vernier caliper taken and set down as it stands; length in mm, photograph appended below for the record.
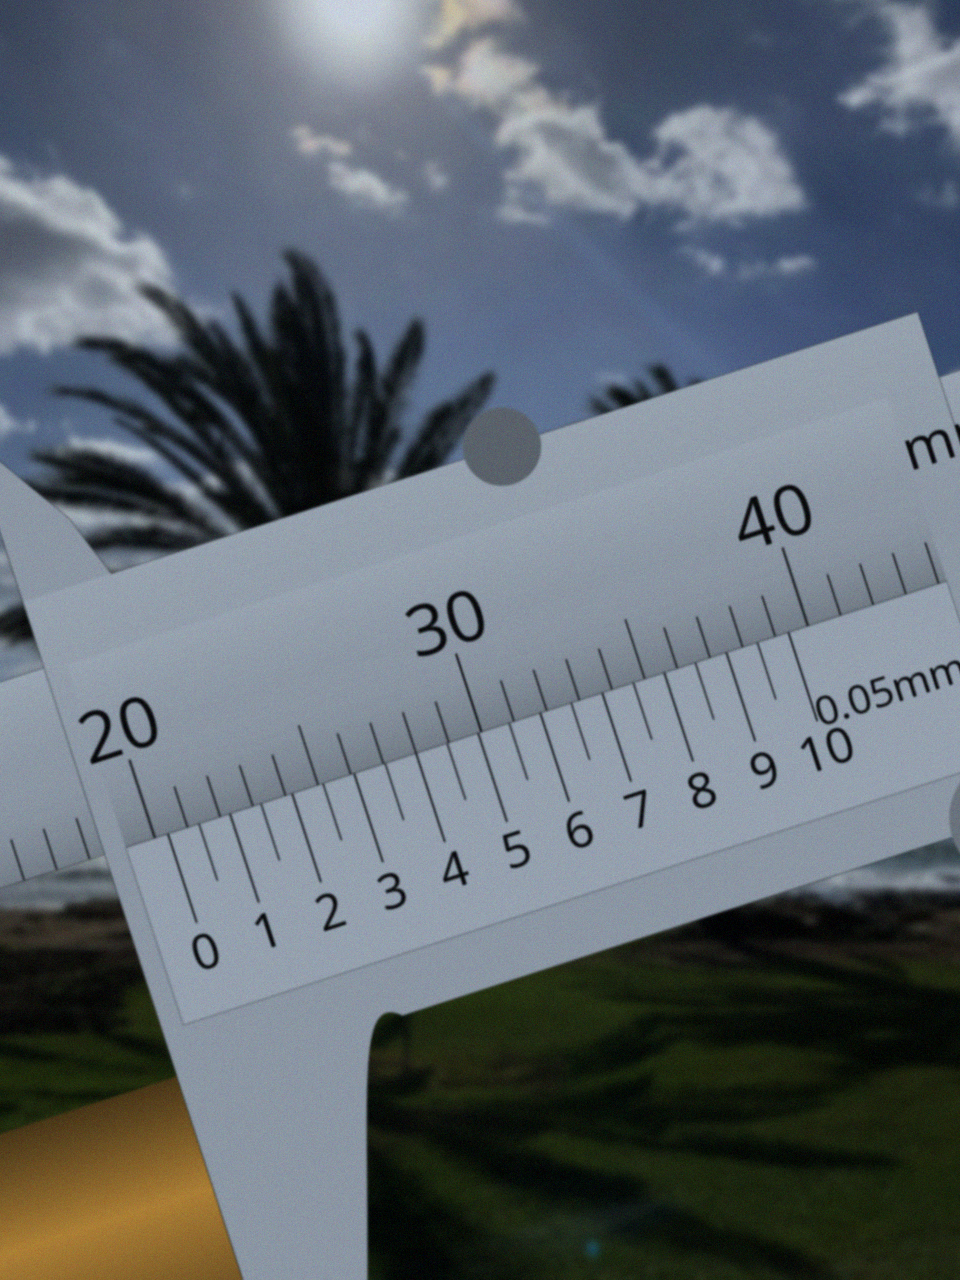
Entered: 20.40 mm
